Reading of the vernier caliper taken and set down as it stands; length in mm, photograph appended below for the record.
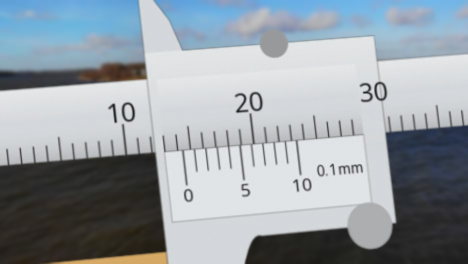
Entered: 14.4 mm
